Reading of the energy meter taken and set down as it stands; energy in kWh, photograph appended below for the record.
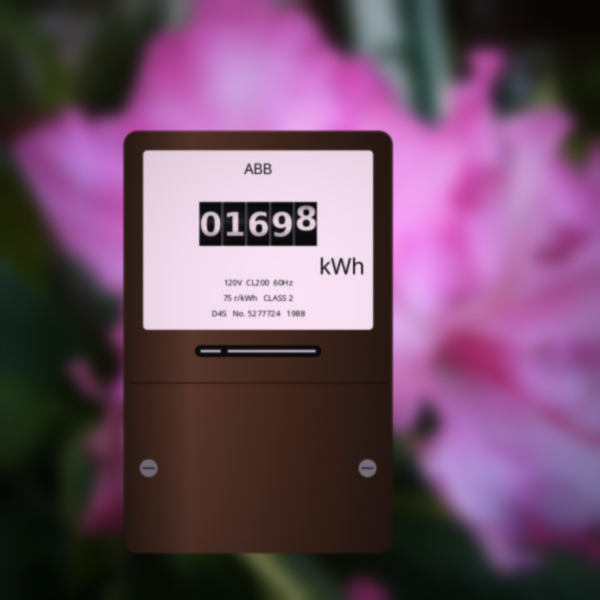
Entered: 1698 kWh
